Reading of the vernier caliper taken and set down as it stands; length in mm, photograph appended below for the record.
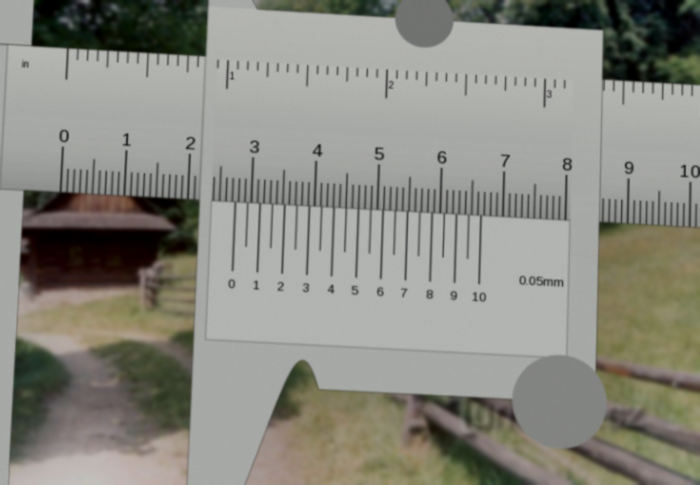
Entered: 27.5 mm
